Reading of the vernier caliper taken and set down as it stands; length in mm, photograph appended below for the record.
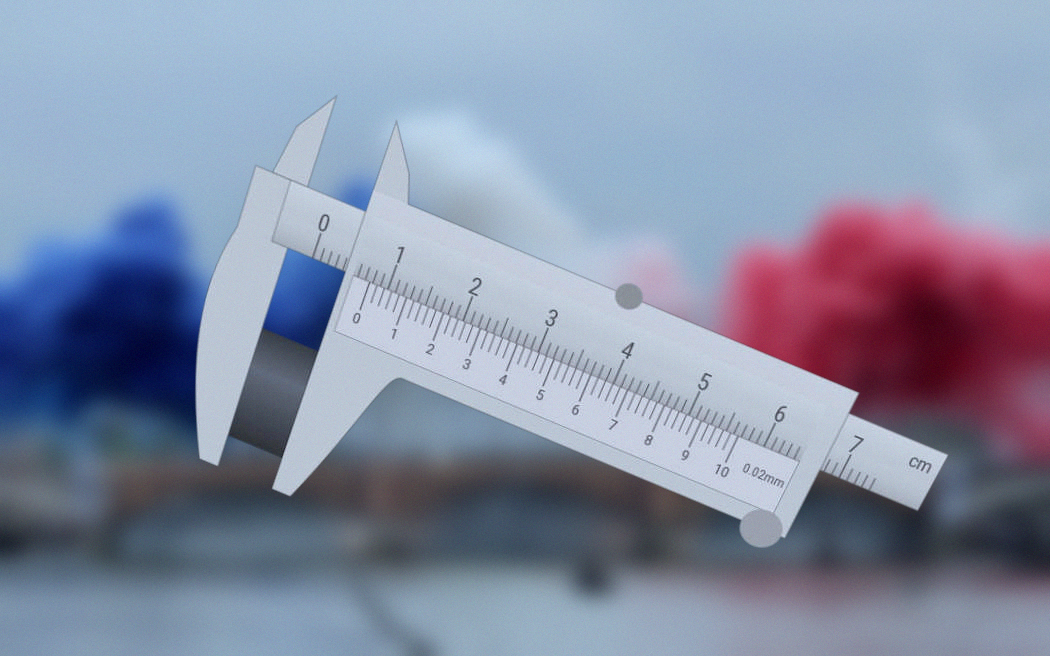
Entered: 7.6 mm
